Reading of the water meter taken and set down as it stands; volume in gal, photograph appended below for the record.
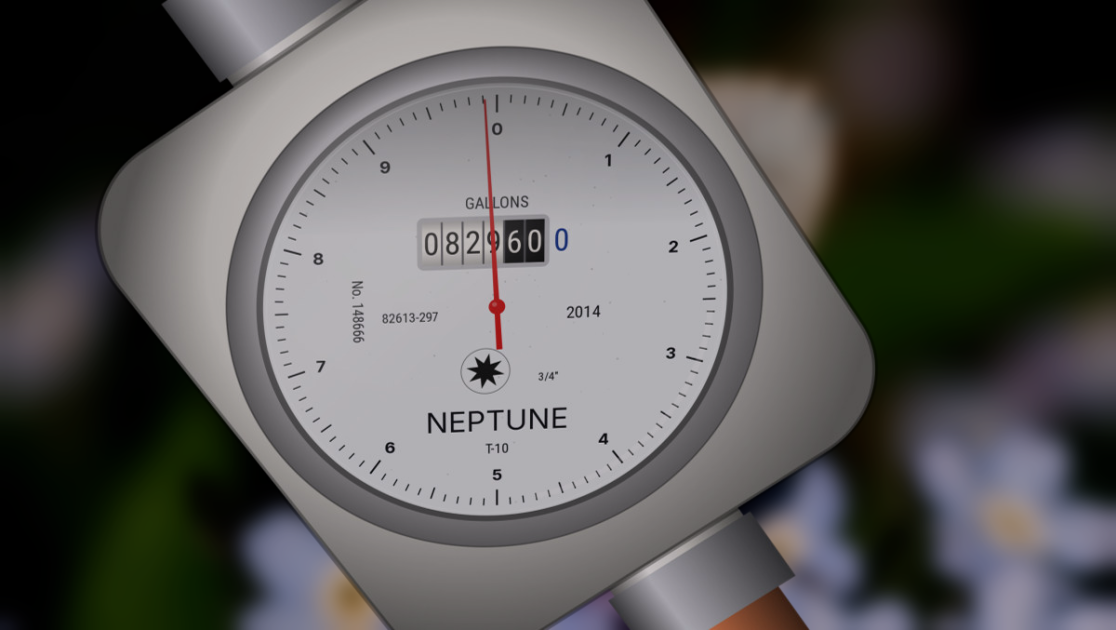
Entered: 829599.9 gal
